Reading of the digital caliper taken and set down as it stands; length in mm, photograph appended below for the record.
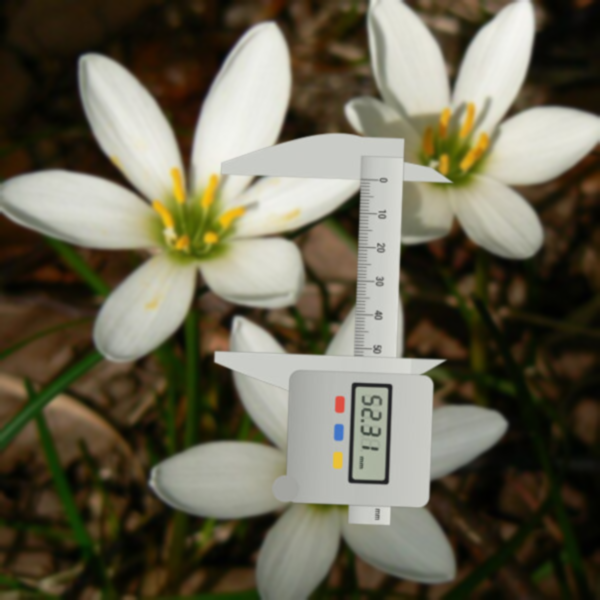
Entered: 52.31 mm
